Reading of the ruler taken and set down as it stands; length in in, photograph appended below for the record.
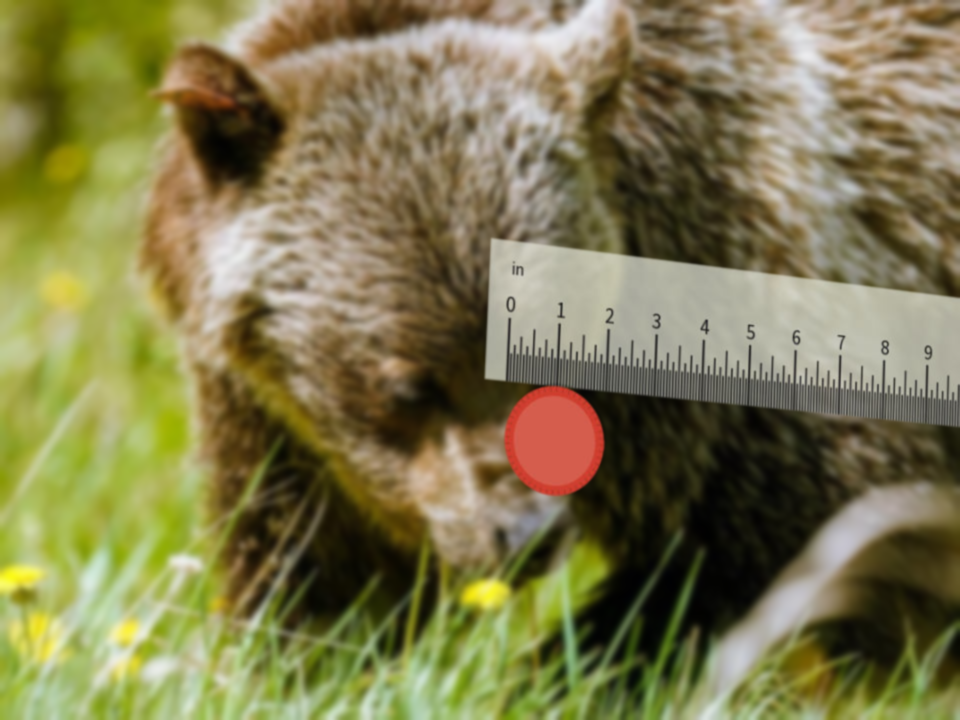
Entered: 2 in
